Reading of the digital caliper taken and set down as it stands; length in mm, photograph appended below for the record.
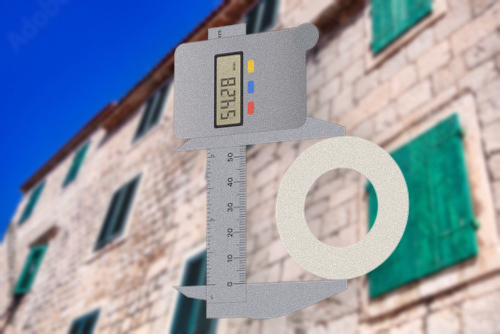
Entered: 54.28 mm
